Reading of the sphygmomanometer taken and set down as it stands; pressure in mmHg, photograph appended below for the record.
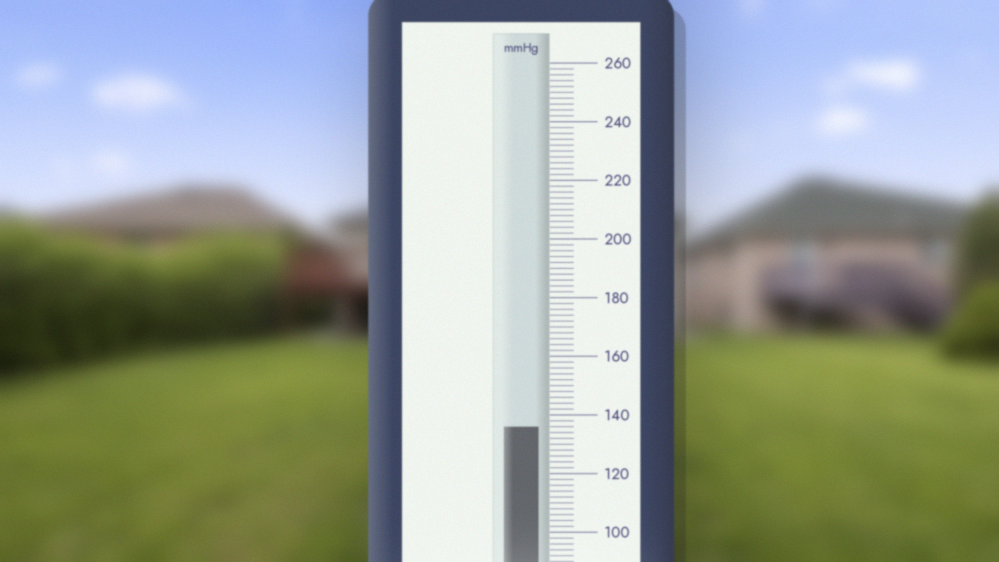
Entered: 136 mmHg
